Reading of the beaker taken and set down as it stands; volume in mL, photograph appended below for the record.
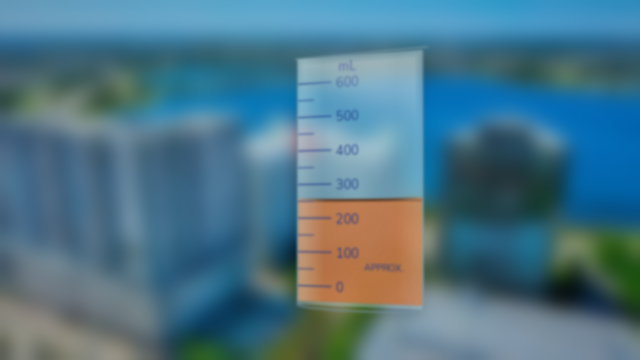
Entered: 250 mL
